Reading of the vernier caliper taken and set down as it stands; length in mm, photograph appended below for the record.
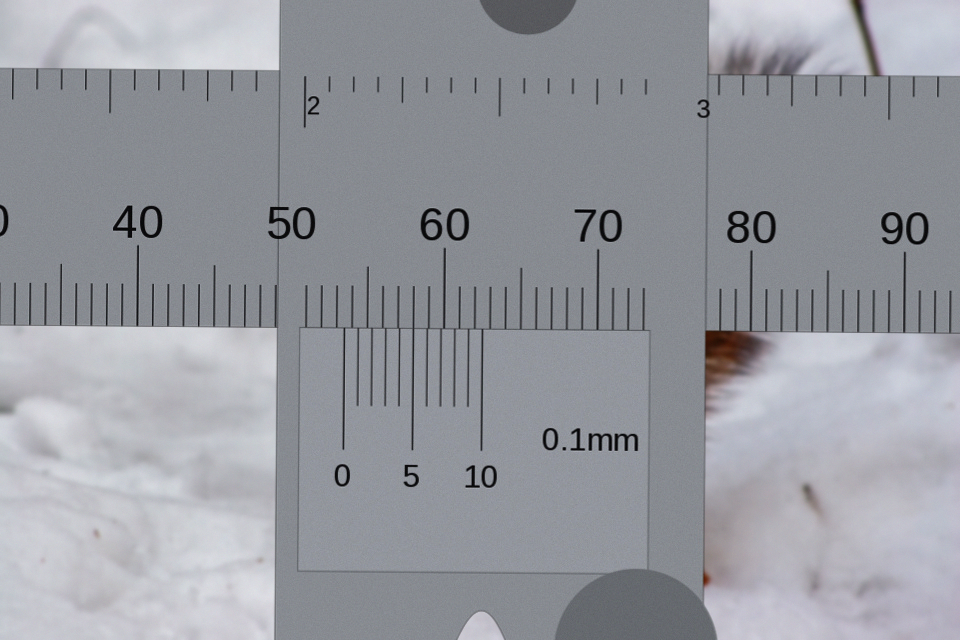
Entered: 53.5 mm
